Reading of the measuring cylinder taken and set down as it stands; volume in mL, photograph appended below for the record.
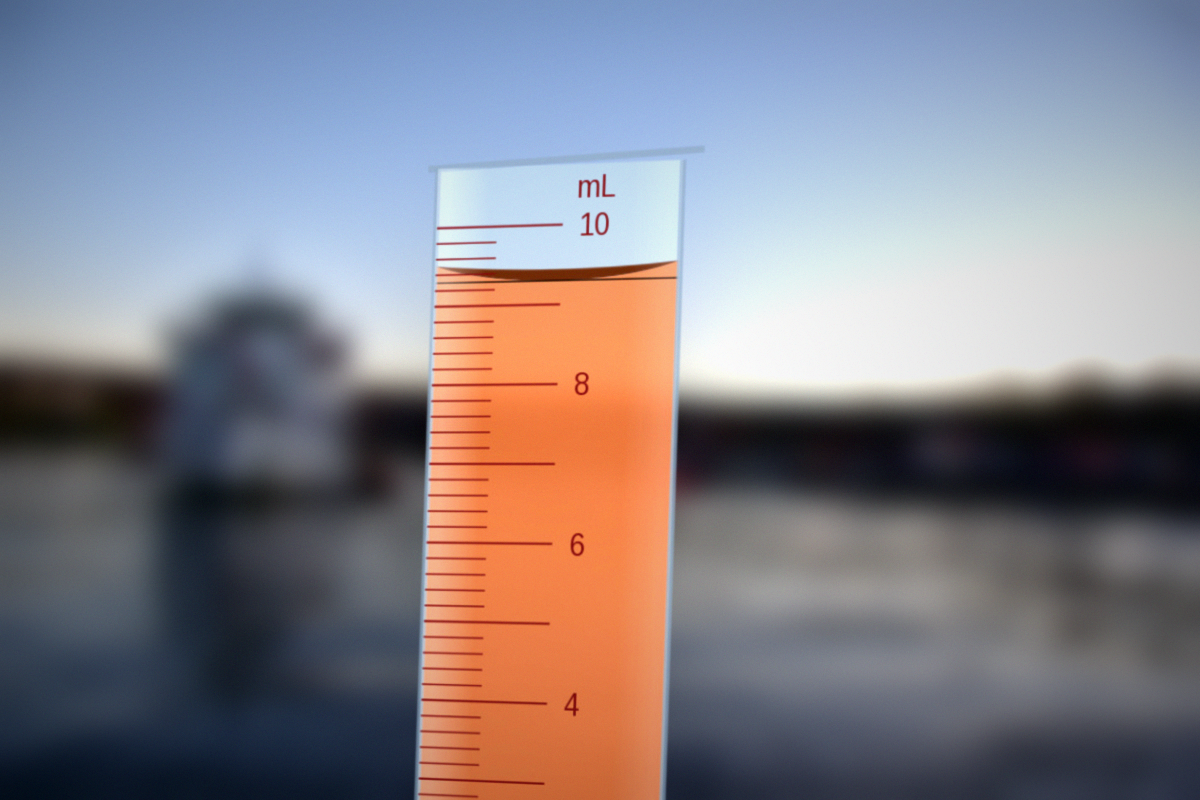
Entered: 9.3 mL
